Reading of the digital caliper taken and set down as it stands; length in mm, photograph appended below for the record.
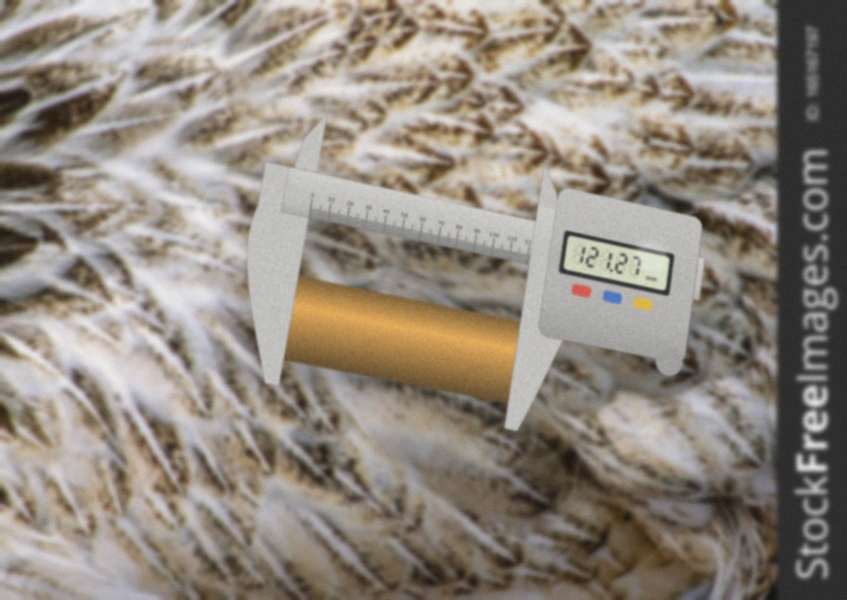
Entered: 121.27 mm
